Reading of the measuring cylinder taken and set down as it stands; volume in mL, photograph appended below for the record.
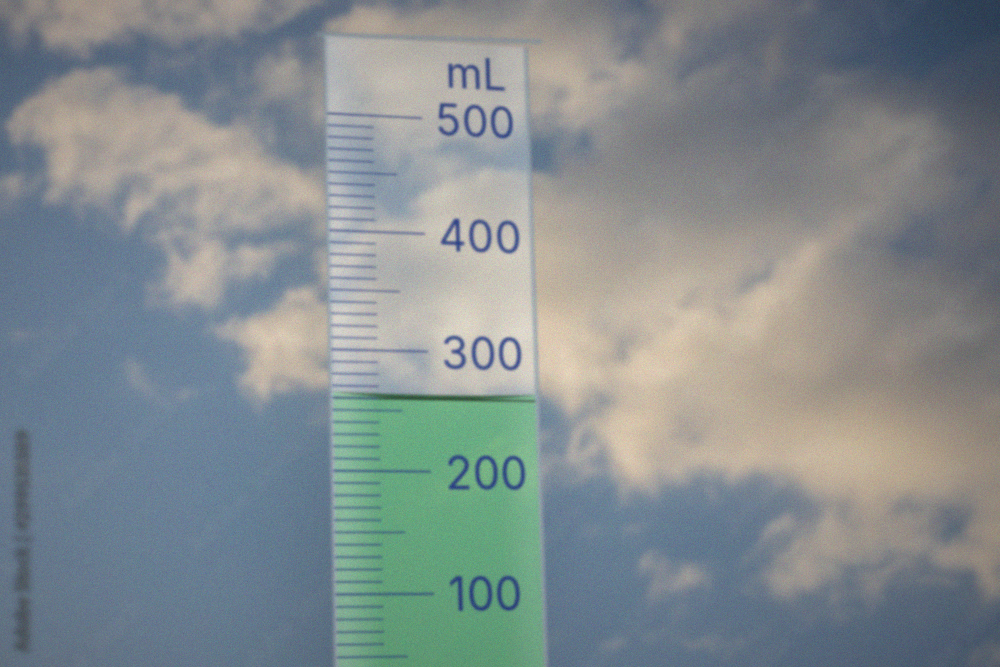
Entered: 260 mL
